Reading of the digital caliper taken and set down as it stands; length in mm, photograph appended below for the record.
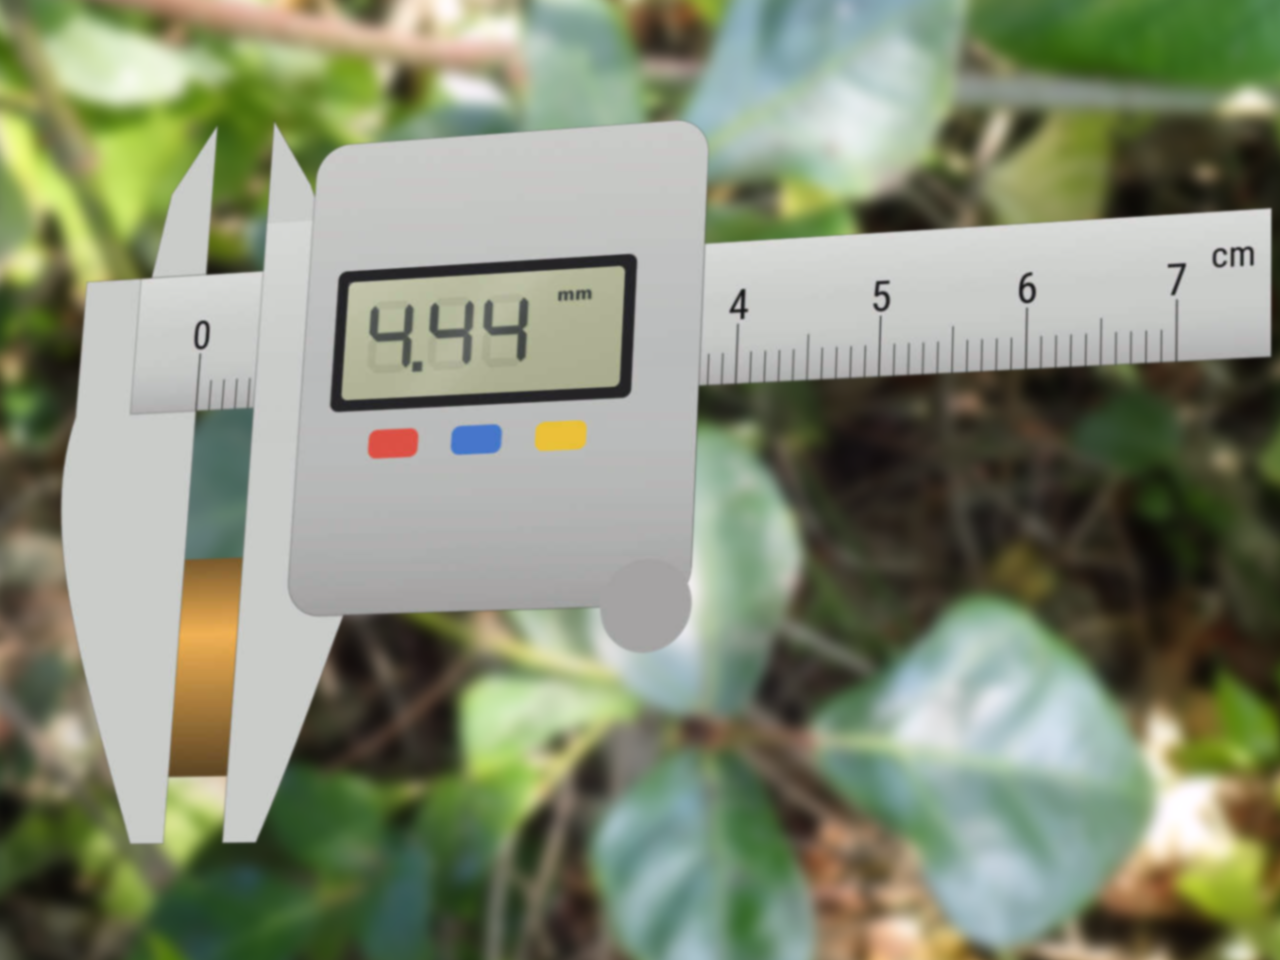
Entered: 4.44 mm
